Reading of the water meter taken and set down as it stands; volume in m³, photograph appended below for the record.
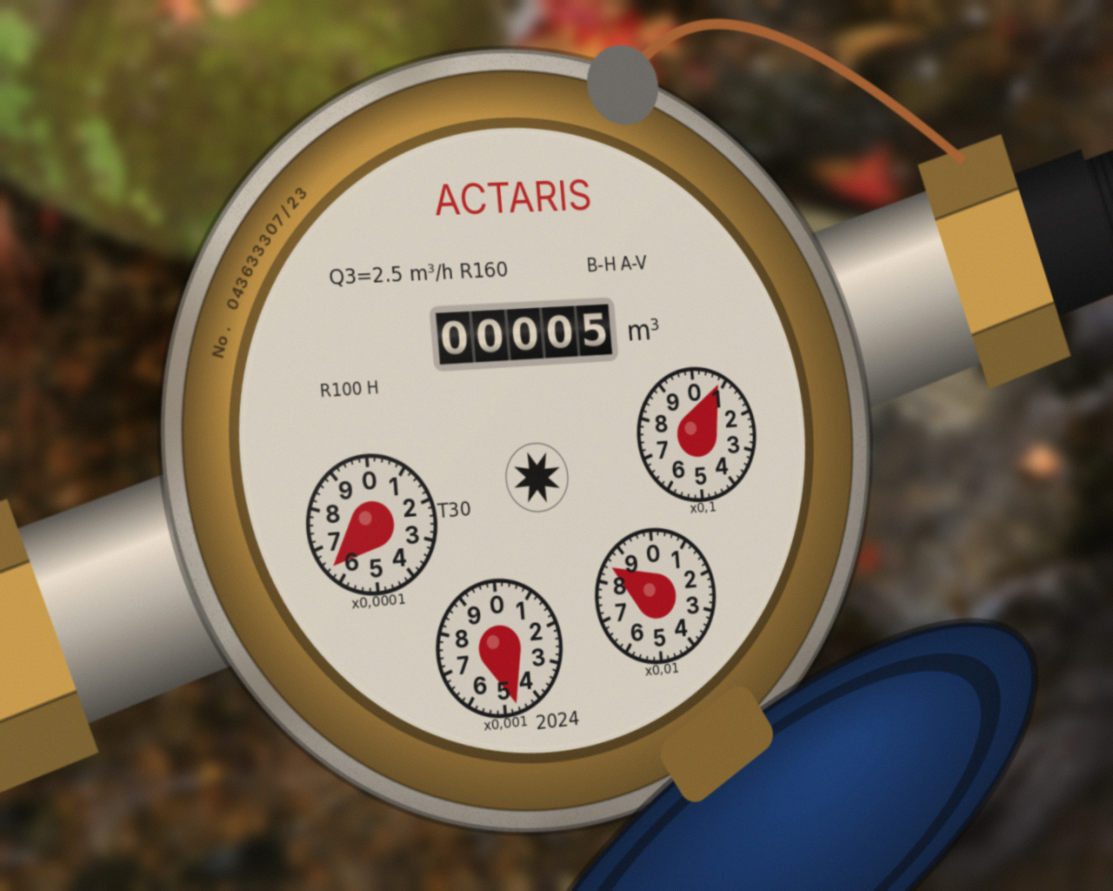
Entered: 5.0846 m³
